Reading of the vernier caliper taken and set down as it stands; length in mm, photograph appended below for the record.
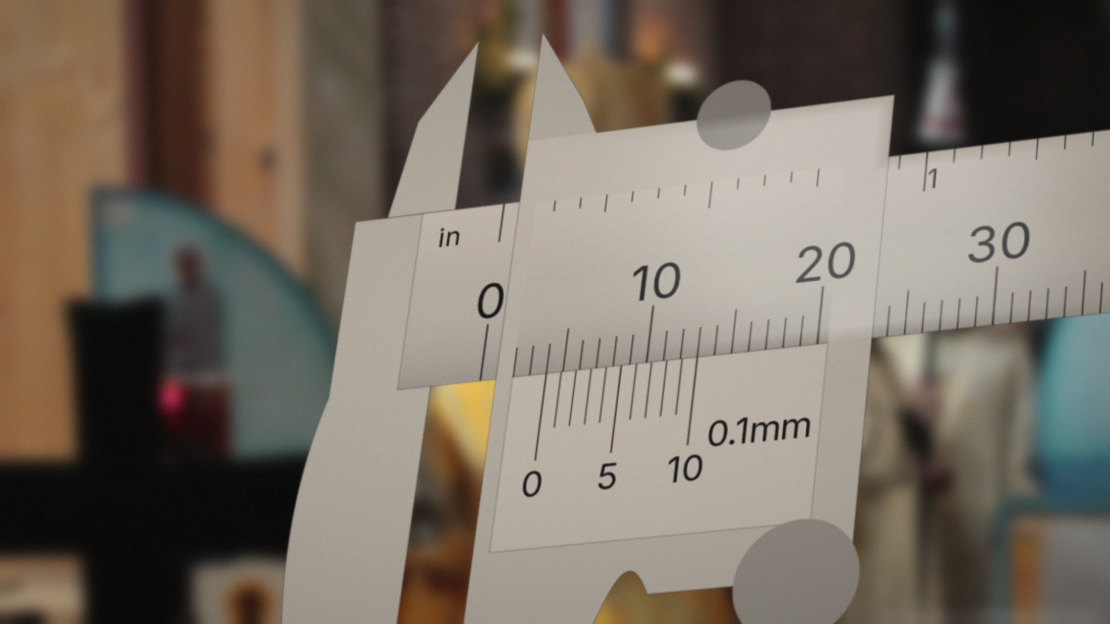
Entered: 4.0 mm
